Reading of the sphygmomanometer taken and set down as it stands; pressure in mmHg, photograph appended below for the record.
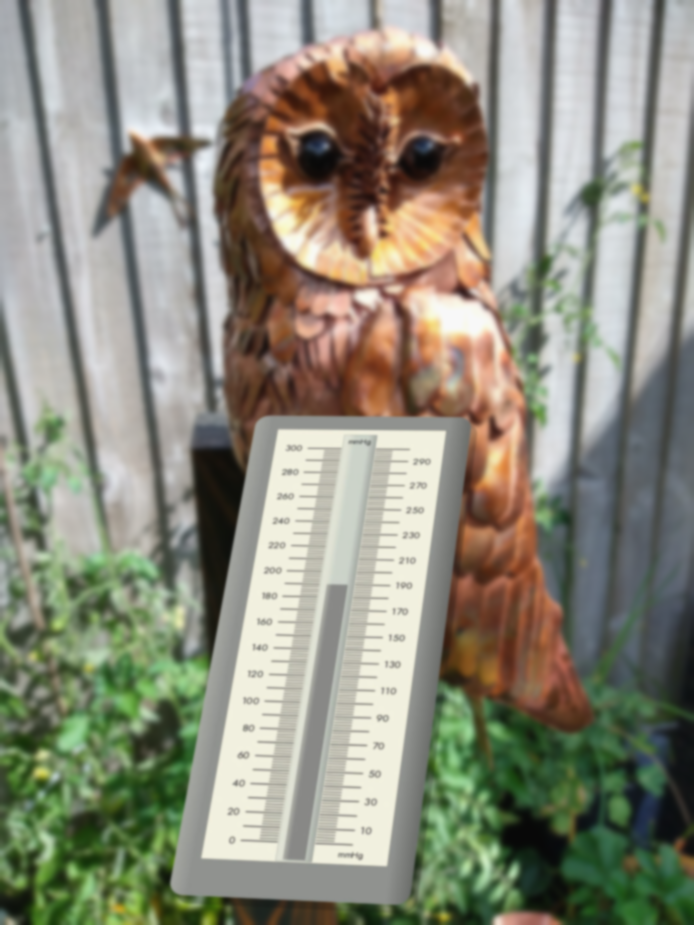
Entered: 190 mmHg
